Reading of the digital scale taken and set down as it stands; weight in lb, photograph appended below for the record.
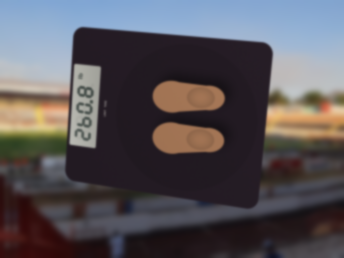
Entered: 260.8 lb
